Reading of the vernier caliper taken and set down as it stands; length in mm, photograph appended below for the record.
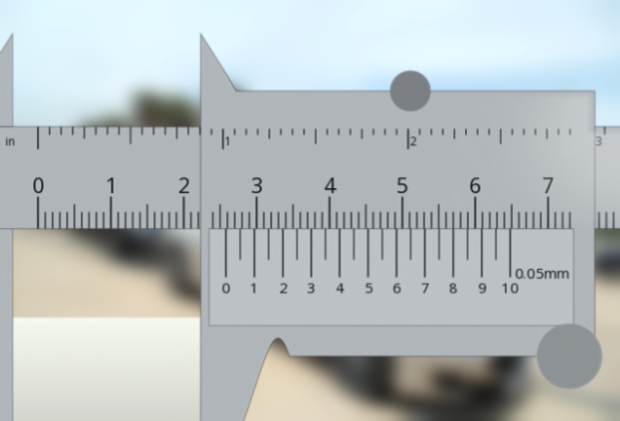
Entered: 25.8 mm
